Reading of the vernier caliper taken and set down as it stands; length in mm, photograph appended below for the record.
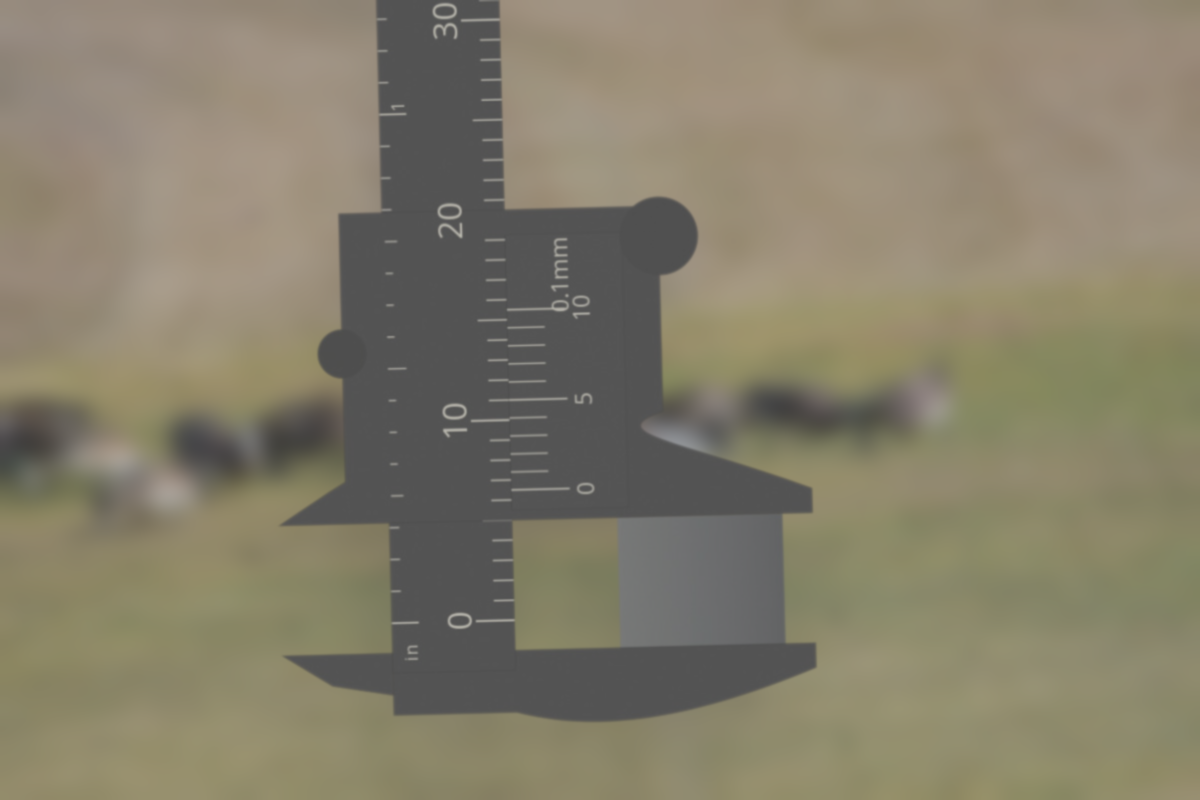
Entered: 6.5 mm
